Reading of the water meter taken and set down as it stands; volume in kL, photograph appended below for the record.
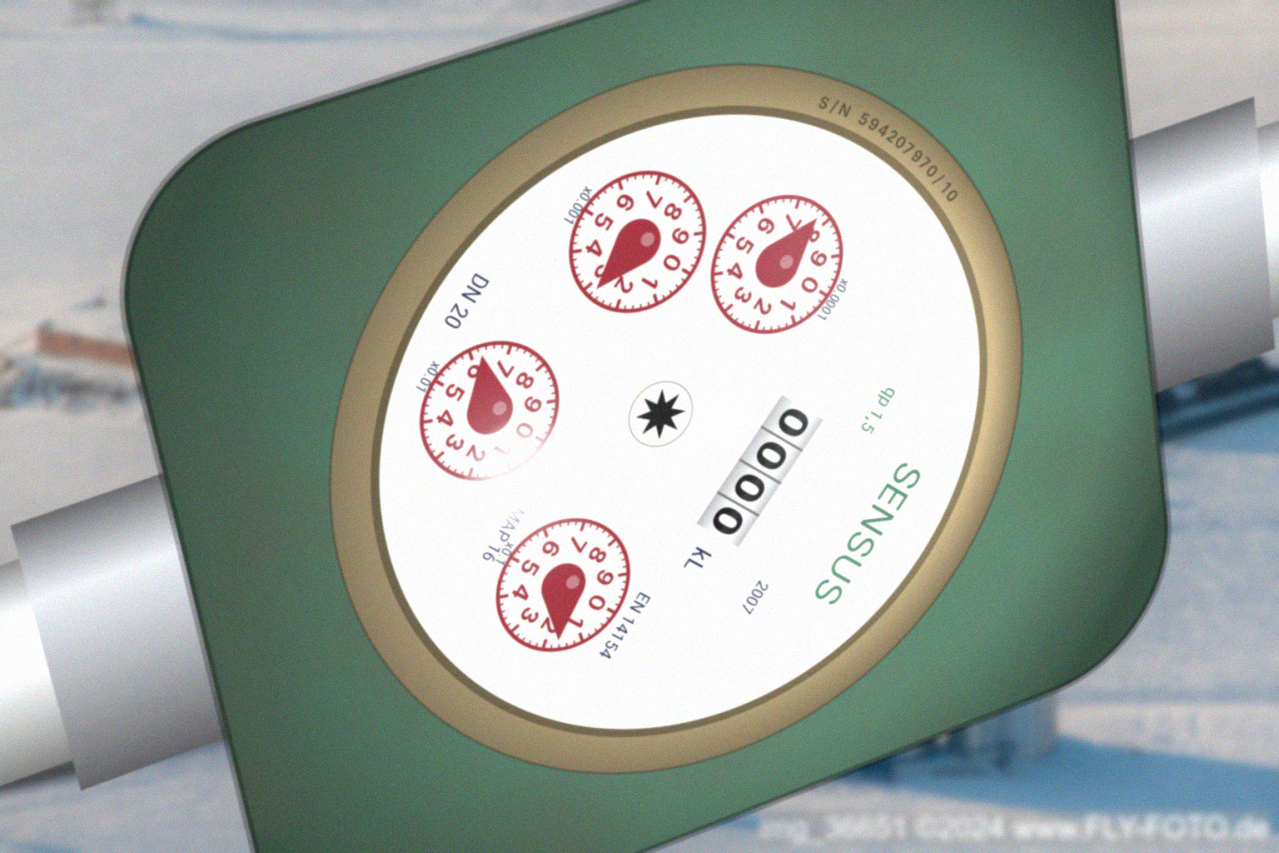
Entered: 0.1627 kL
